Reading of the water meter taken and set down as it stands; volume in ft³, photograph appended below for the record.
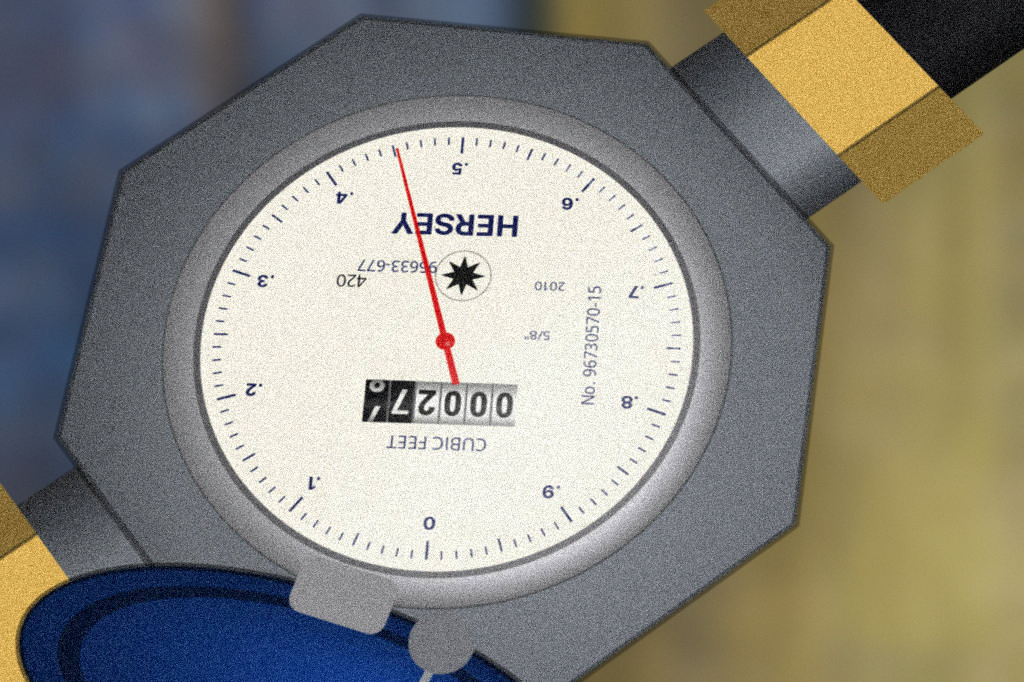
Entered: 277.45 ft³
